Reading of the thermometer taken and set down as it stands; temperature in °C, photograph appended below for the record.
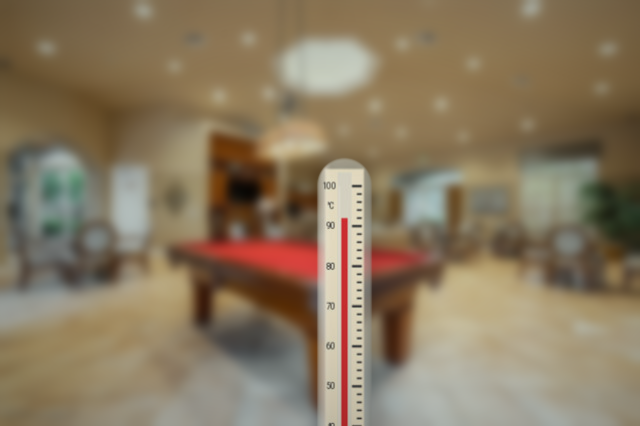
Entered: 92 °C
